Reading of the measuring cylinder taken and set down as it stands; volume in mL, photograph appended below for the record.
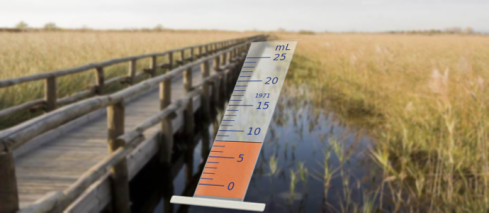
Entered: 8 mL
